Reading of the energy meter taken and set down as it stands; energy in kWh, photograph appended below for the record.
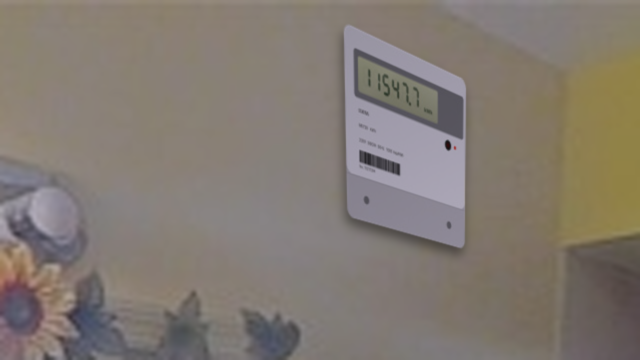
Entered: 11547.7 kWh
